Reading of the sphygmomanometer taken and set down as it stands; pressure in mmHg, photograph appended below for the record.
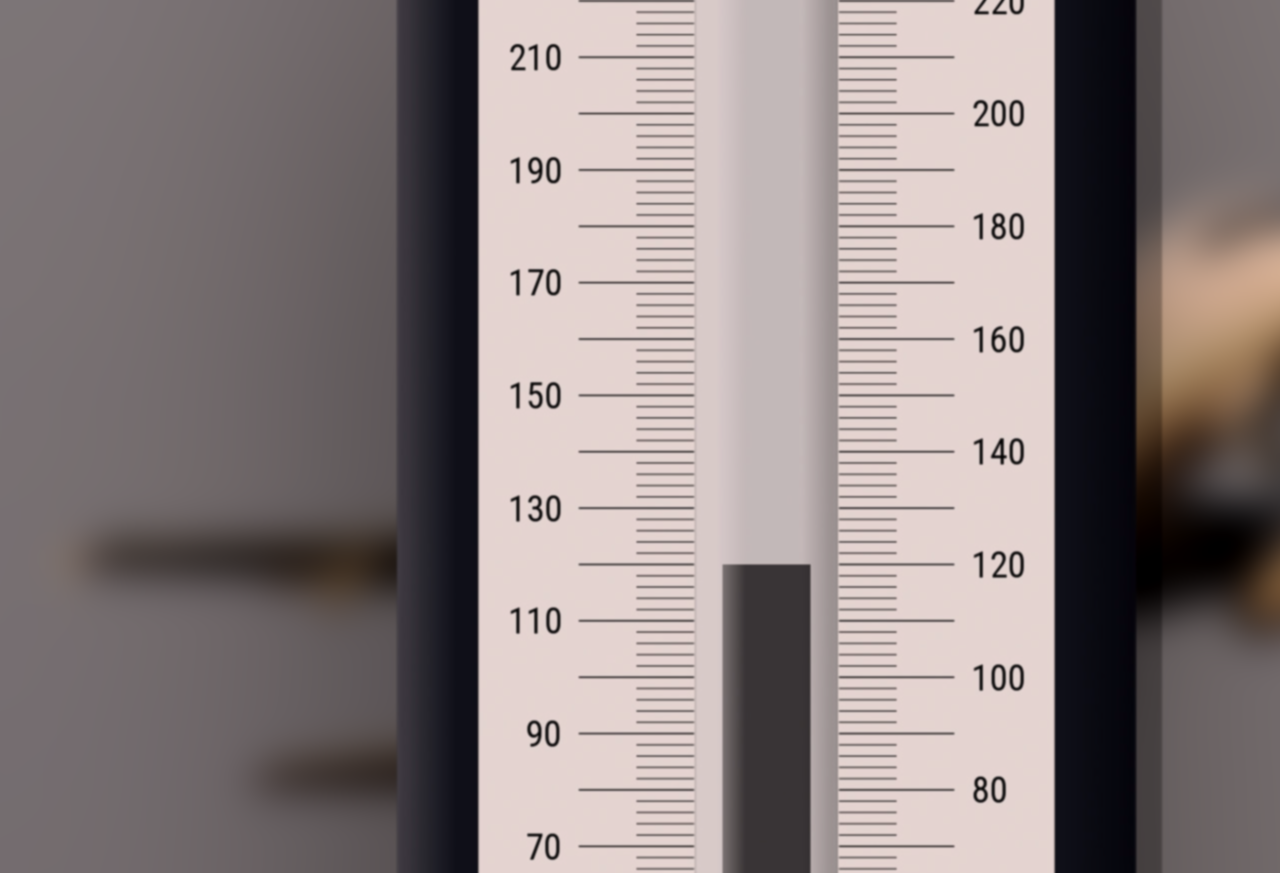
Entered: 120 mmHg
